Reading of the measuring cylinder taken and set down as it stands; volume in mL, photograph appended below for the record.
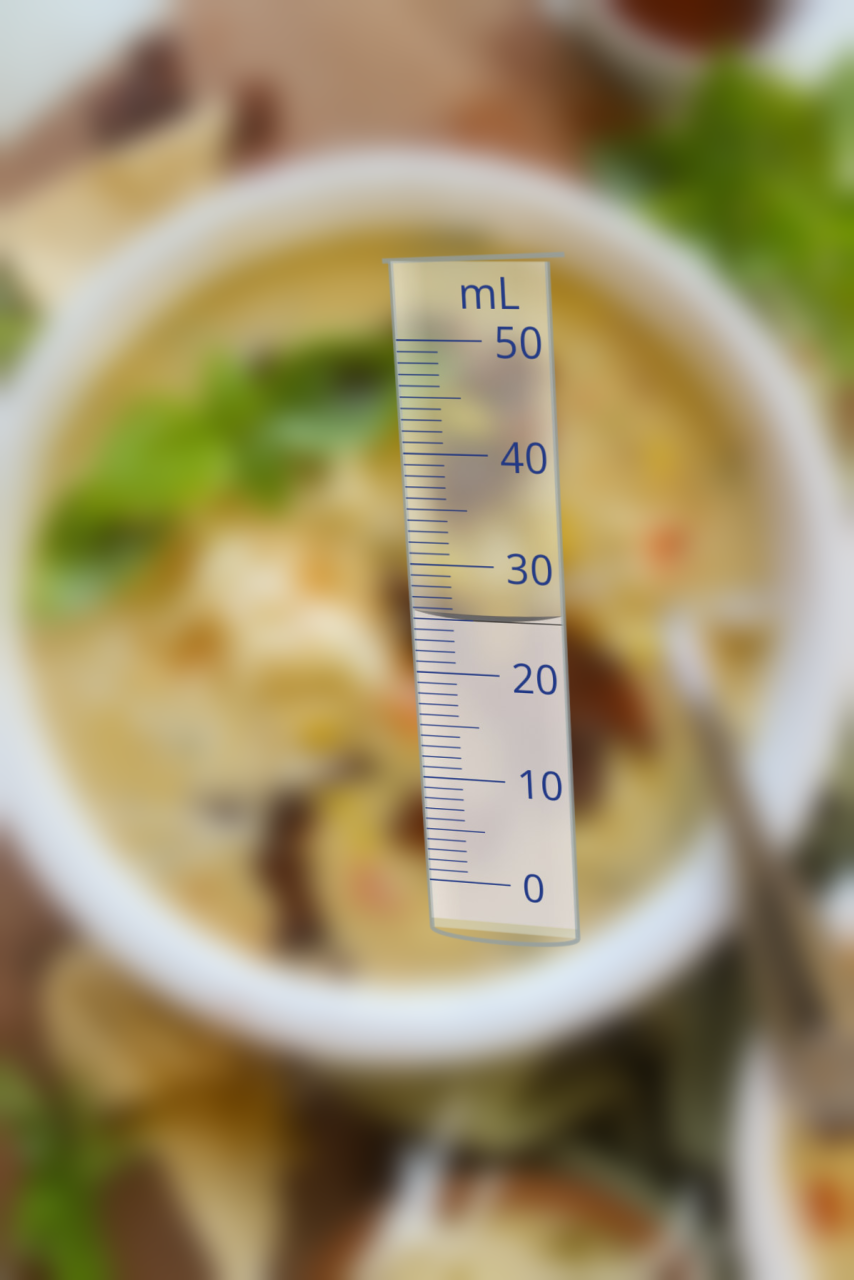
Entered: 25 mL
